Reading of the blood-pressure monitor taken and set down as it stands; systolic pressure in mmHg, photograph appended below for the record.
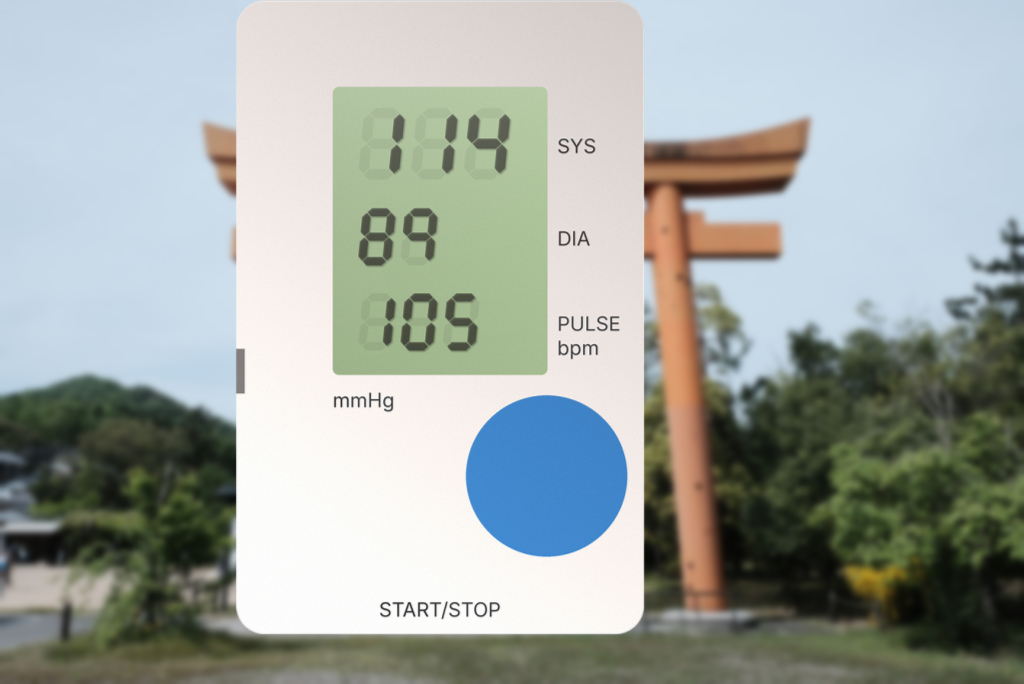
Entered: 114 mmHg
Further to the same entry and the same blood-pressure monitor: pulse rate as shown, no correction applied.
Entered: 105 bpm
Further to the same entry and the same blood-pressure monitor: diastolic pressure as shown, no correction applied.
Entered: 89 mmHg
